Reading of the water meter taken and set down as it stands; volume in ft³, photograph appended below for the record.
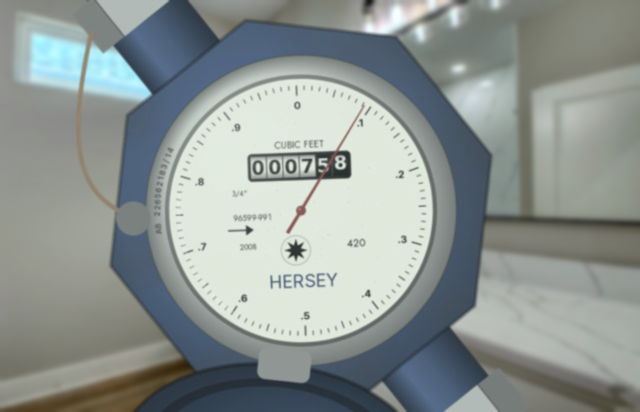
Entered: 758.09 ft³
